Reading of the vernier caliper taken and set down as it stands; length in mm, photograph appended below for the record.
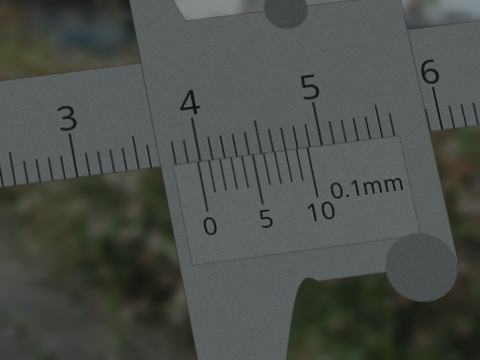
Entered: 39.8 mm
